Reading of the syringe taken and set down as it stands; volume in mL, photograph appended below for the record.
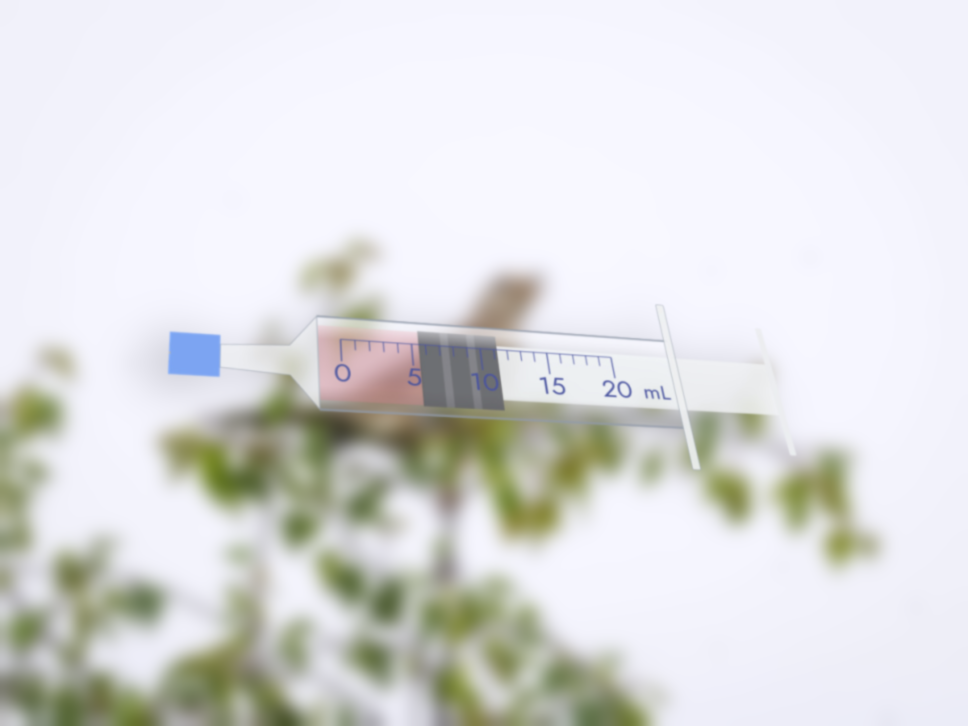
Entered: 5.5 mL
